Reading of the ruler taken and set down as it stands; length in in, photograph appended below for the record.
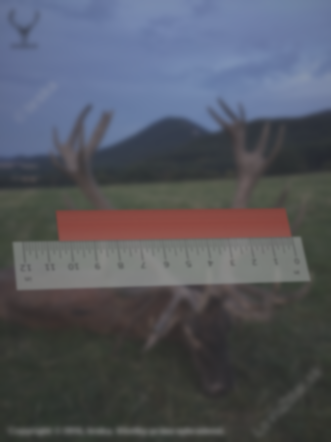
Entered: 10.5 in
